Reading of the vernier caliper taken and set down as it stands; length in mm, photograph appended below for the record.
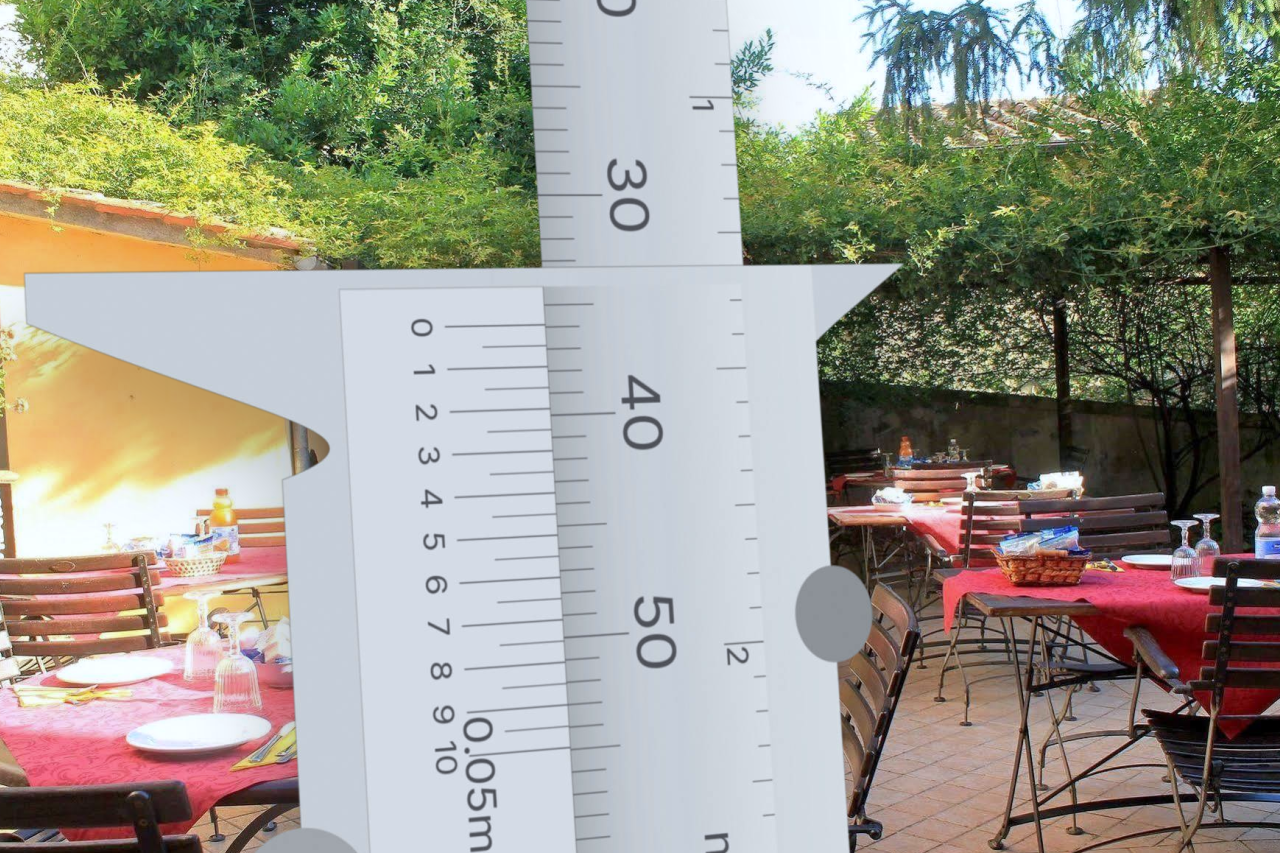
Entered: 35.9 mm
